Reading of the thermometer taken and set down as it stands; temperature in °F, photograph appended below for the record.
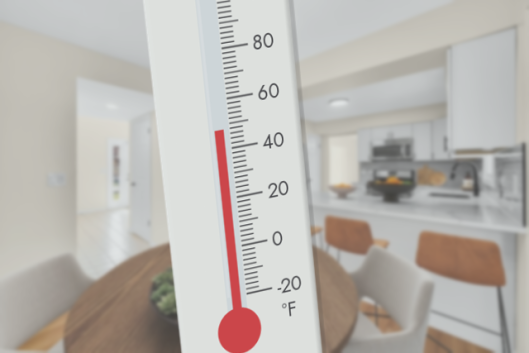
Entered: 48 °F
